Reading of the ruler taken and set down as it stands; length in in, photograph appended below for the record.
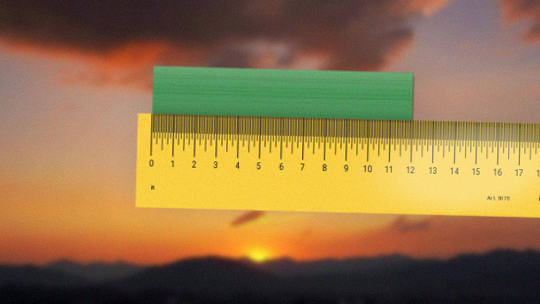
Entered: 12 in
